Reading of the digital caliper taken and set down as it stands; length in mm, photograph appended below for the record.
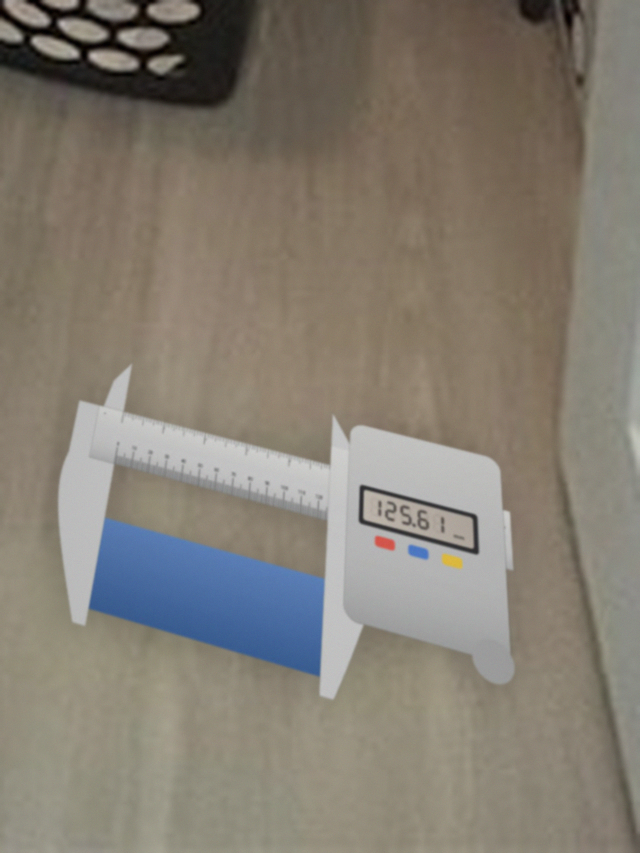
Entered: 125.61 mm
